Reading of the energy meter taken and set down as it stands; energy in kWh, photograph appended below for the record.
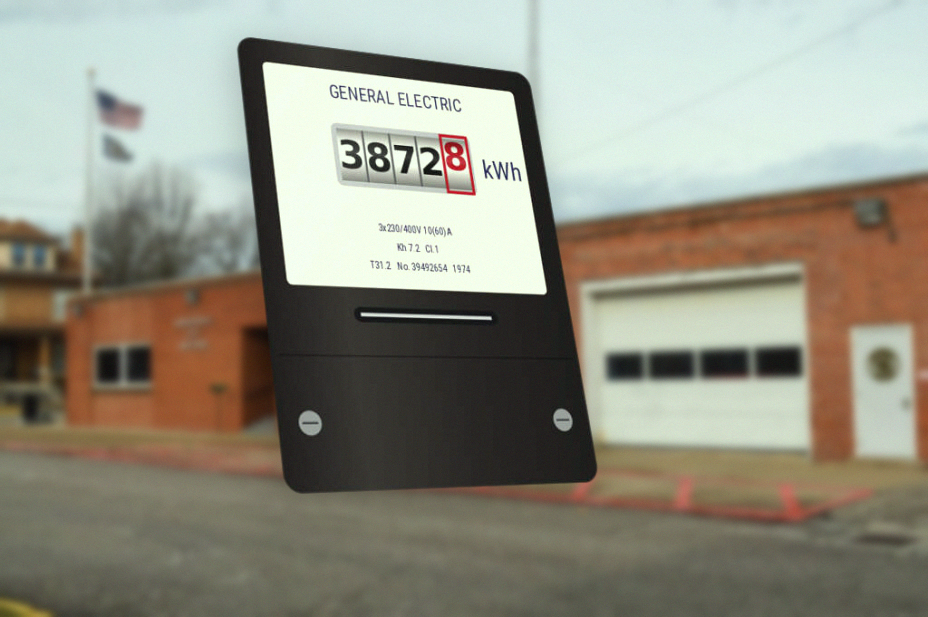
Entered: 3872.8 kWh
